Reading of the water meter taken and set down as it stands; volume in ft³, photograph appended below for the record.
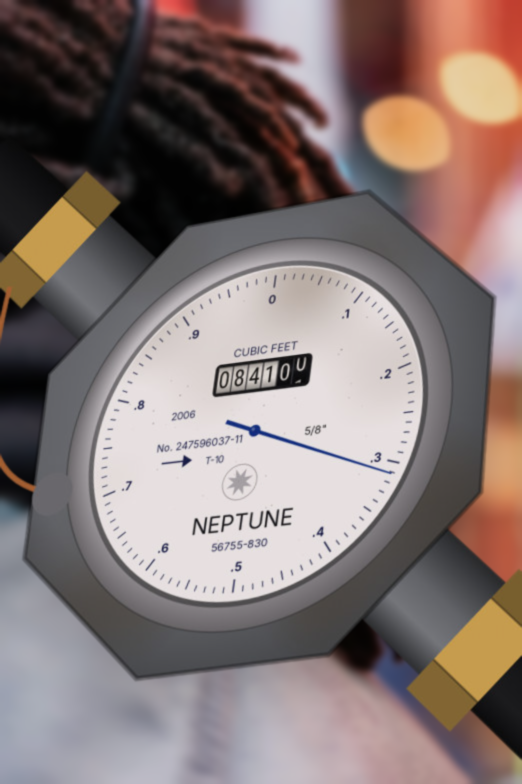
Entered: 84100.31 ft³
